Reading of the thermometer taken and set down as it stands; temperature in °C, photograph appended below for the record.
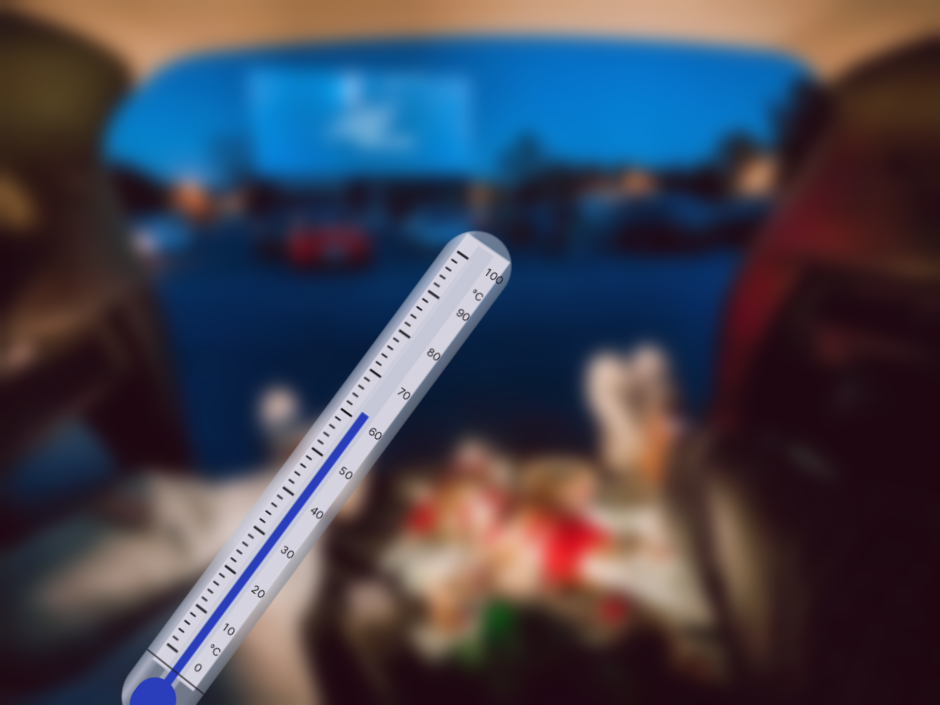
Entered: 62 °C
